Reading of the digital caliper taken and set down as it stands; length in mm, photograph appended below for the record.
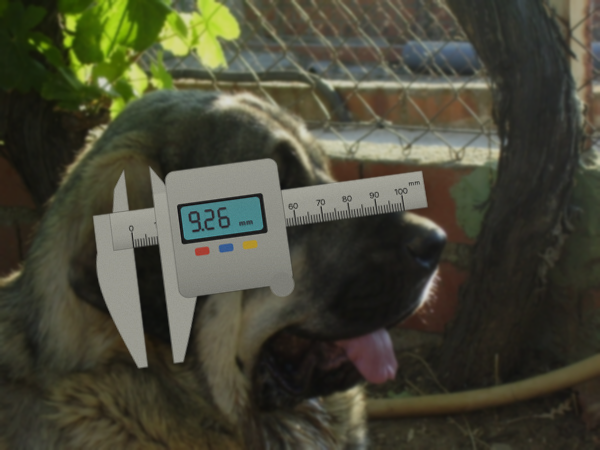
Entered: 9.26 mm
